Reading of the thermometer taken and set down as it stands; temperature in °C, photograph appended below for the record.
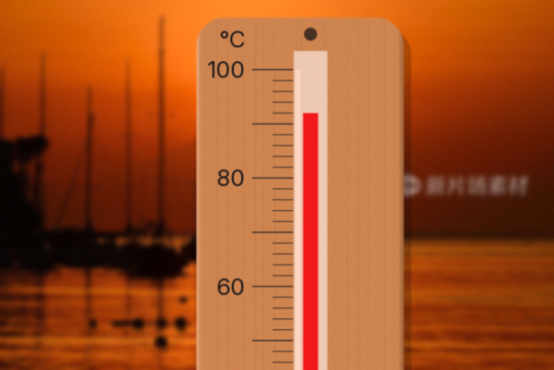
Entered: 92 °C
